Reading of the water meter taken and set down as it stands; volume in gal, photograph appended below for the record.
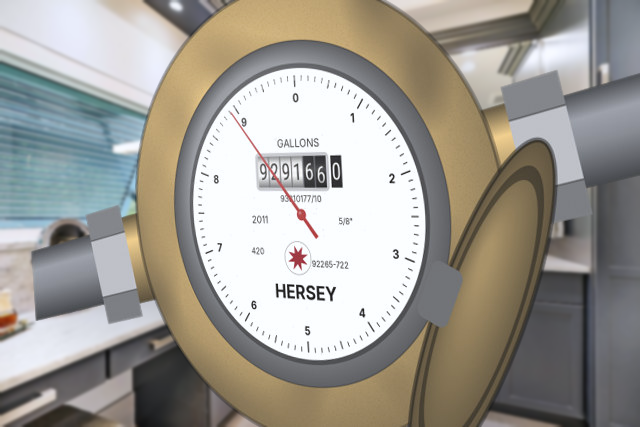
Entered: 9291658.9 gal
